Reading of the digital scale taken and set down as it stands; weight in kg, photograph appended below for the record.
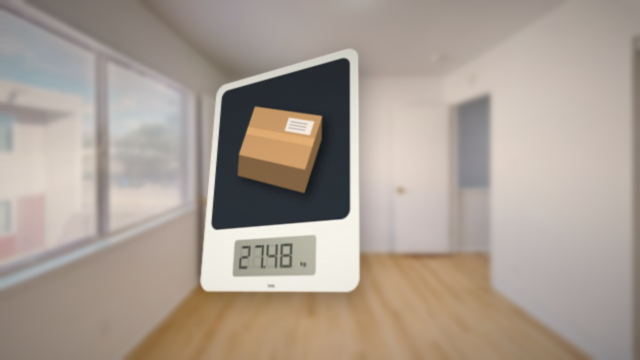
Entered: 27.48 kg
